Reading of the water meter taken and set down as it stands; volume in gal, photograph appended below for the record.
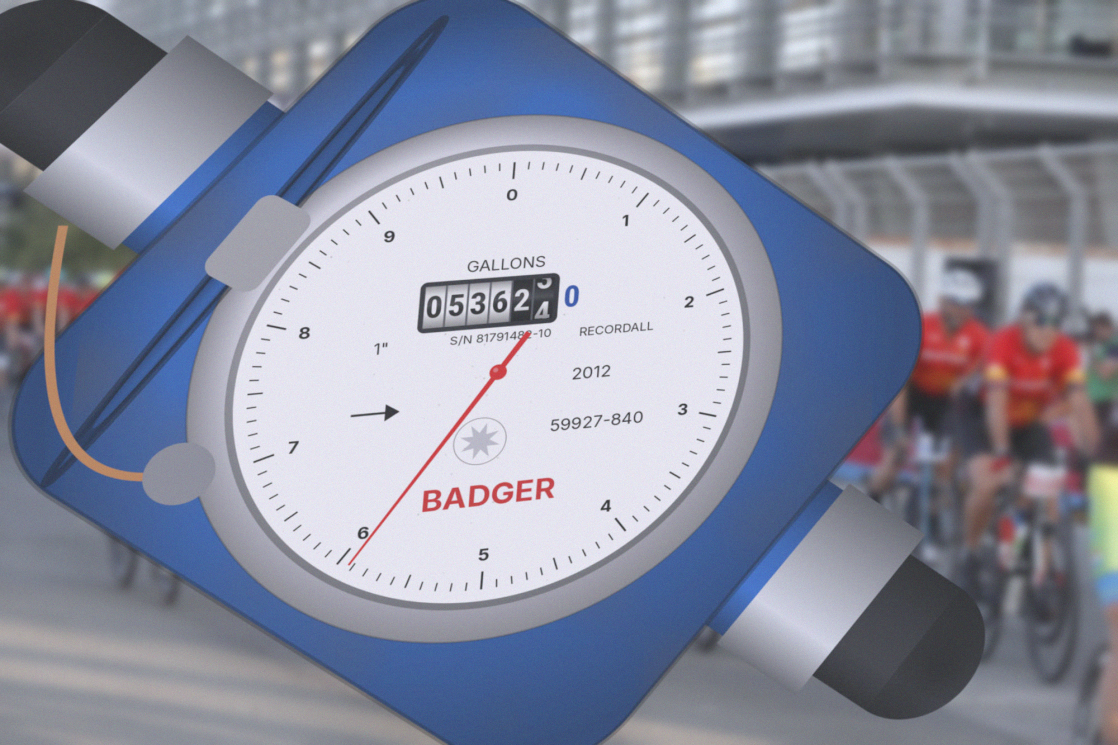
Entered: 536235.9 gal
